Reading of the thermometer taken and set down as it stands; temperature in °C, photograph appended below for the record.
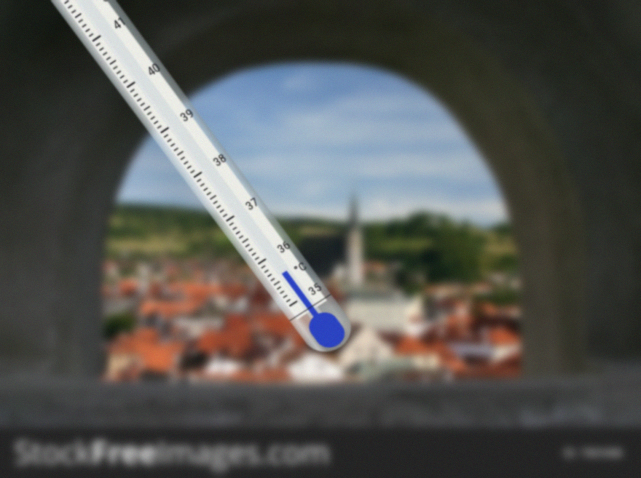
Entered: 35.6 °C
